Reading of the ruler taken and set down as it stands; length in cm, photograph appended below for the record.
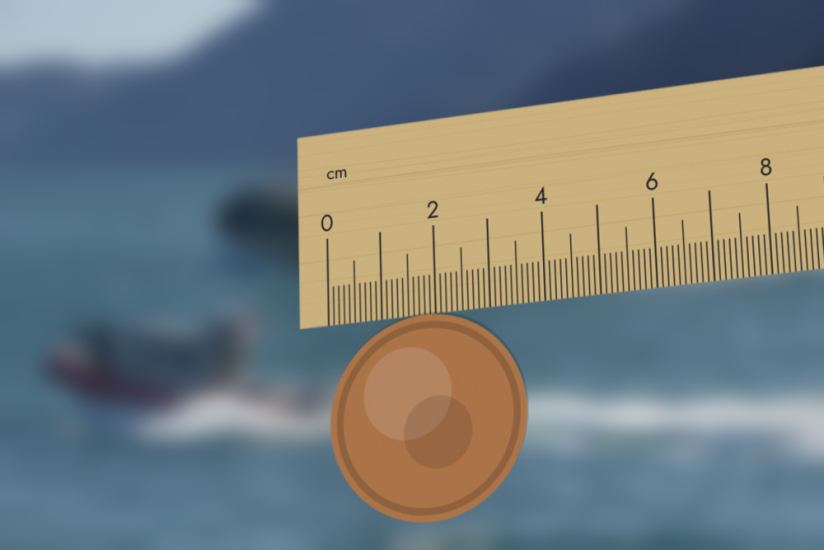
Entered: 3.6 cm
